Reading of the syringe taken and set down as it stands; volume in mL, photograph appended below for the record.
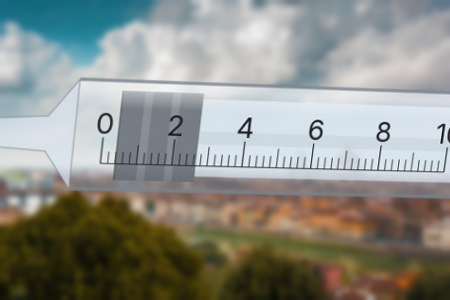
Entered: 0.4 mL
